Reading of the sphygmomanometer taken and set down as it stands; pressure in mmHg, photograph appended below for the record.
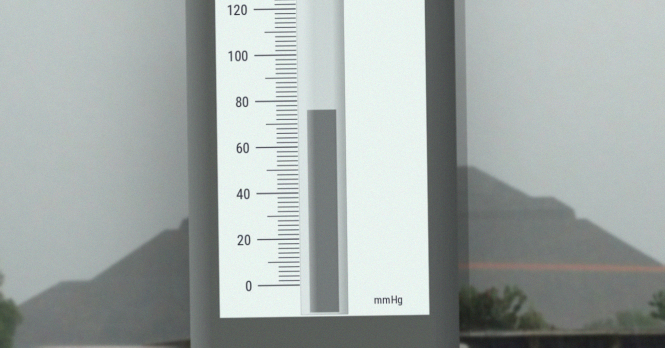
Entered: 76 mmHg
